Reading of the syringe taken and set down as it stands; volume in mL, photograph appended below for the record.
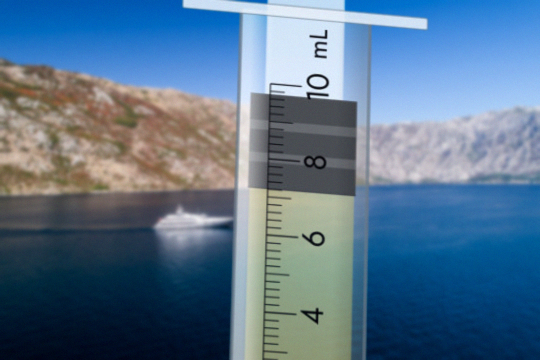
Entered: 7.2 mL
